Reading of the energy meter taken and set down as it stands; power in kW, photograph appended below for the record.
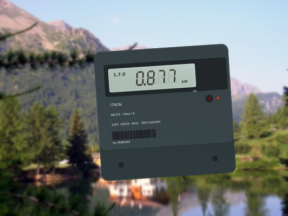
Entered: 0.877 kW
